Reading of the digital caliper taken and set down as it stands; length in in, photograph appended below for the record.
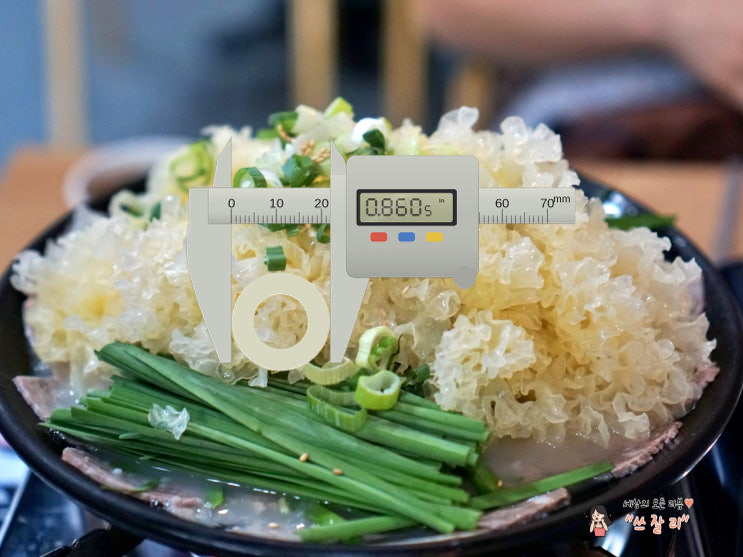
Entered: 0.8605 in
